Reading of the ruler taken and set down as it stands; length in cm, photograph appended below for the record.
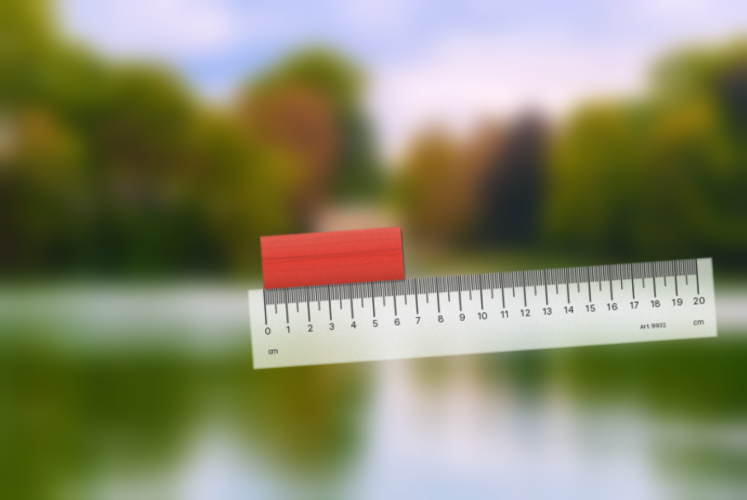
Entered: 6.5 cm
